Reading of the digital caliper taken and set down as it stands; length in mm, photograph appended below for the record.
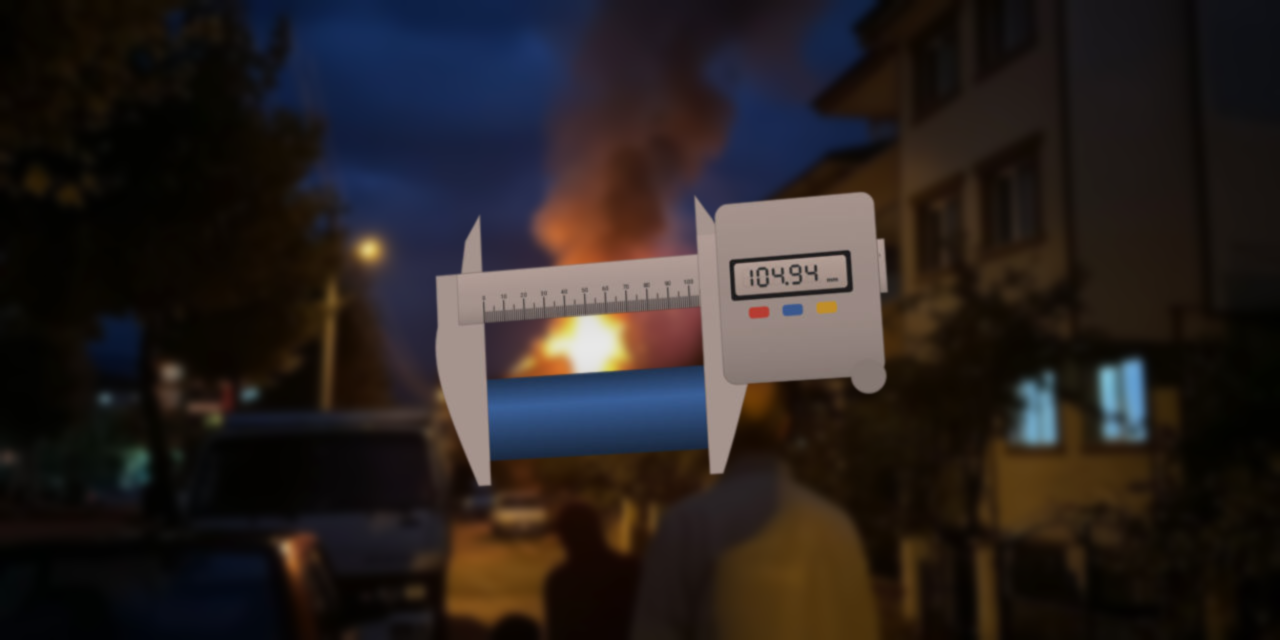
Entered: 104.94 mm
